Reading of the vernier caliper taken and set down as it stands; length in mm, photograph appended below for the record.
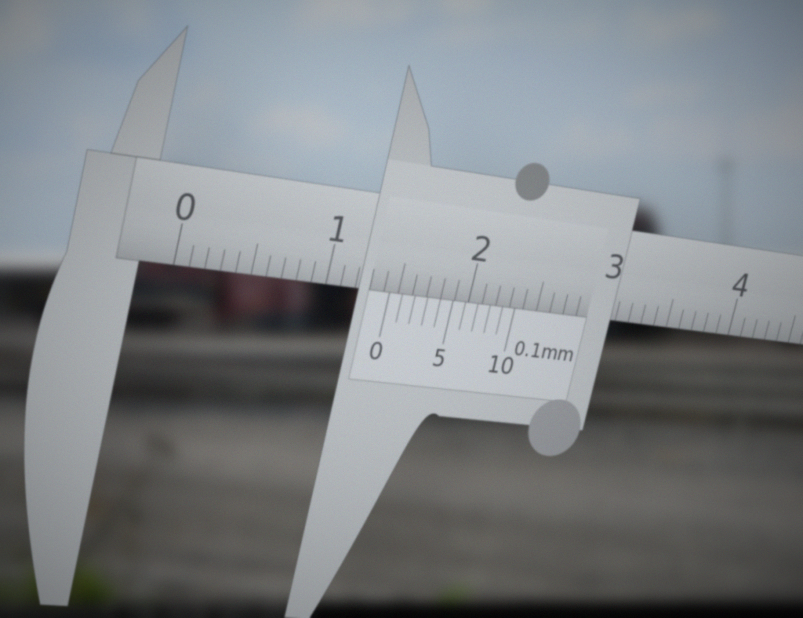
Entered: 14.4 mm
